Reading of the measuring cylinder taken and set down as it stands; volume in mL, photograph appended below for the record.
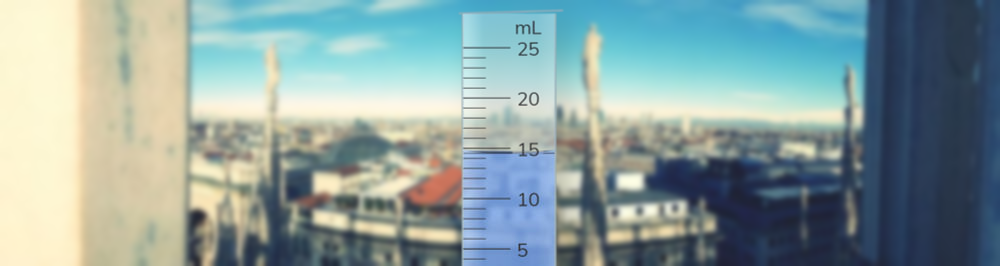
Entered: 14.5 mL
